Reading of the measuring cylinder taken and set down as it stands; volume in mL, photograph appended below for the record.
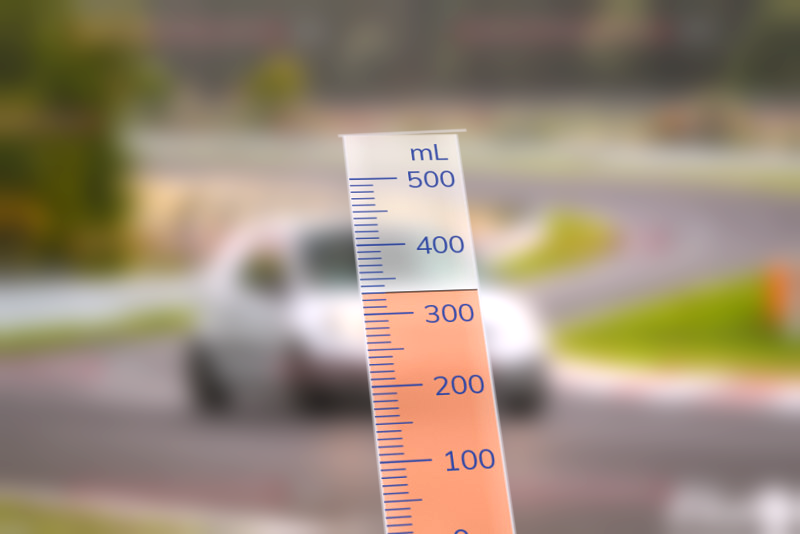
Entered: 330 mL
